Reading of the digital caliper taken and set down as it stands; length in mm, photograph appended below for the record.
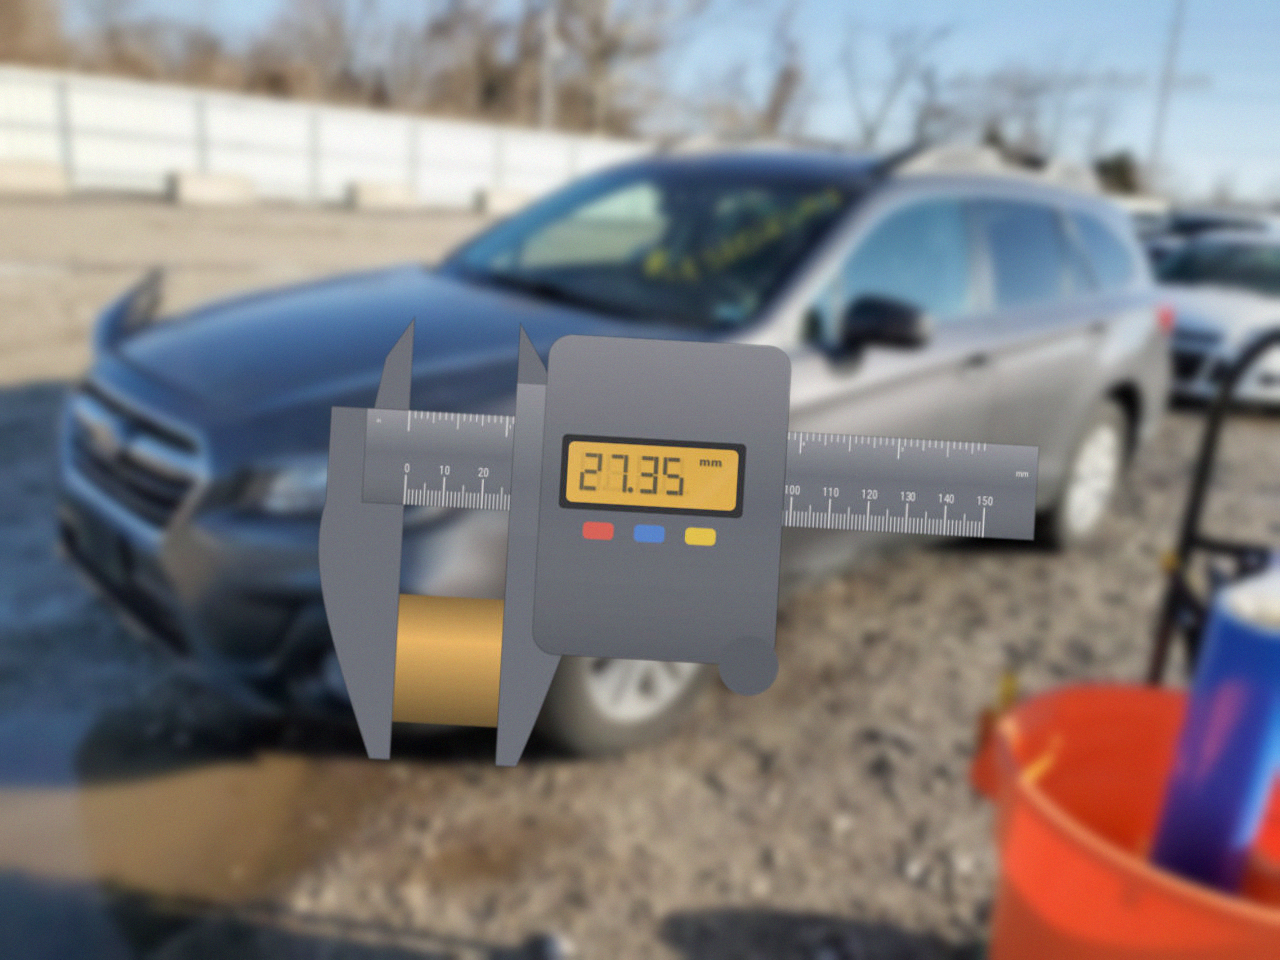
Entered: 27.35 mm
